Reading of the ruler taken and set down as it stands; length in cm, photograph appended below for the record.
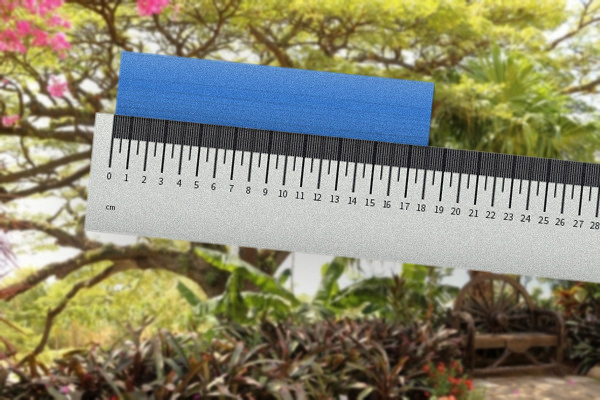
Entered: 18 cm
